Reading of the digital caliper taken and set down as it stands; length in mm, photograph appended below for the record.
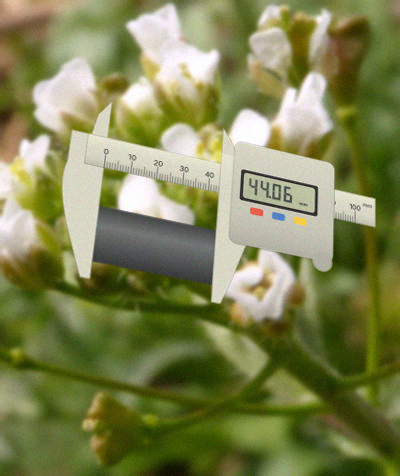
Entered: 44.06 mm
